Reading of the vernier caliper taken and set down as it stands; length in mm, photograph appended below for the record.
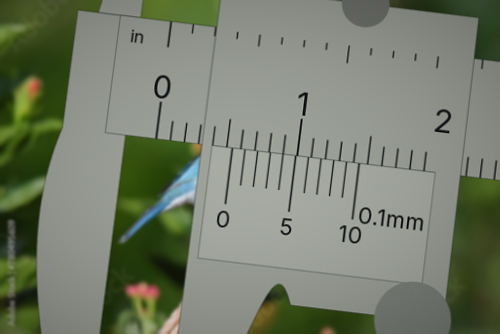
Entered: 5.4 mm
